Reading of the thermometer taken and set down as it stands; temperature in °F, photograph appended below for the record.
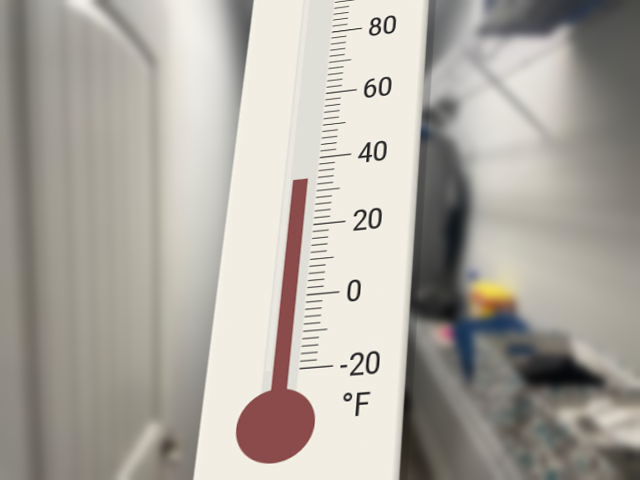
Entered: 34 °F
